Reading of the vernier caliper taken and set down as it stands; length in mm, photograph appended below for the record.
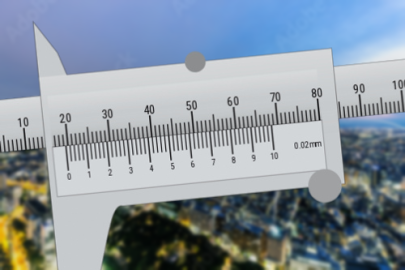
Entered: 19.5 mm
